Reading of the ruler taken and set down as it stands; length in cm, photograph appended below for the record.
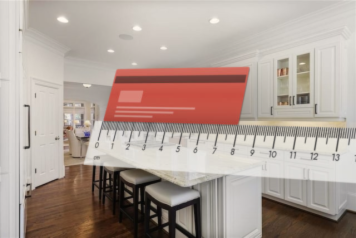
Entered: 8 cm
